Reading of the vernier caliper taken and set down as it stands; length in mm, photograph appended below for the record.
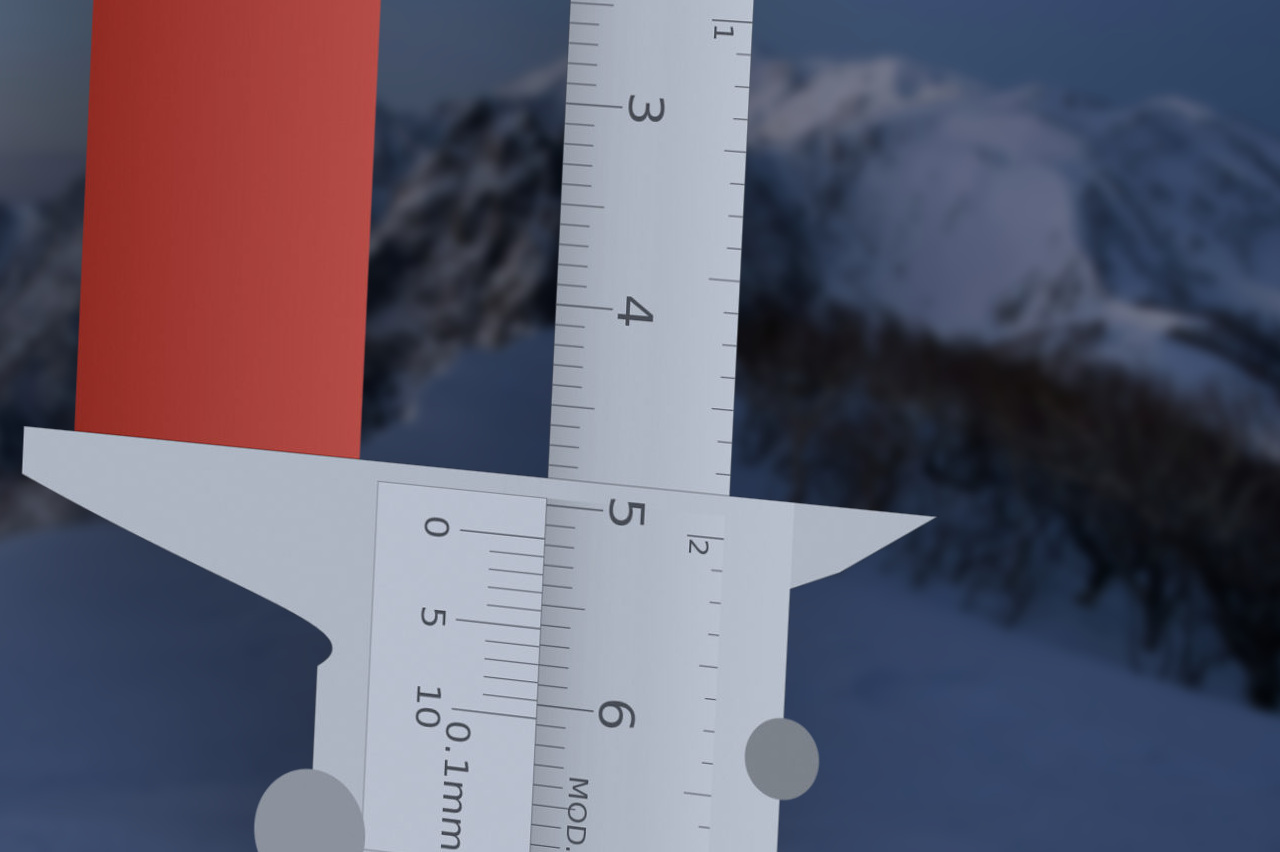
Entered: 51.7 mm
